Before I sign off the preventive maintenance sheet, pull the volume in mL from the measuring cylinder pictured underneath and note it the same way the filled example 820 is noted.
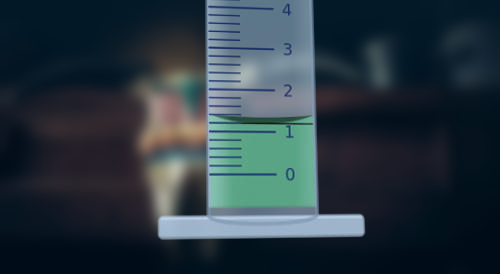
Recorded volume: 1.2
